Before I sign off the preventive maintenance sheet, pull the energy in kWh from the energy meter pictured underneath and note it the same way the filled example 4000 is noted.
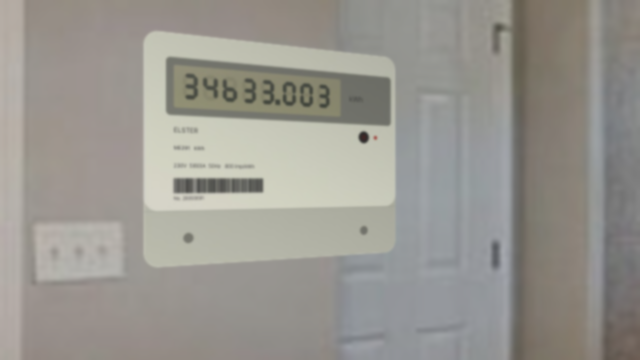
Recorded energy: 34633.003
